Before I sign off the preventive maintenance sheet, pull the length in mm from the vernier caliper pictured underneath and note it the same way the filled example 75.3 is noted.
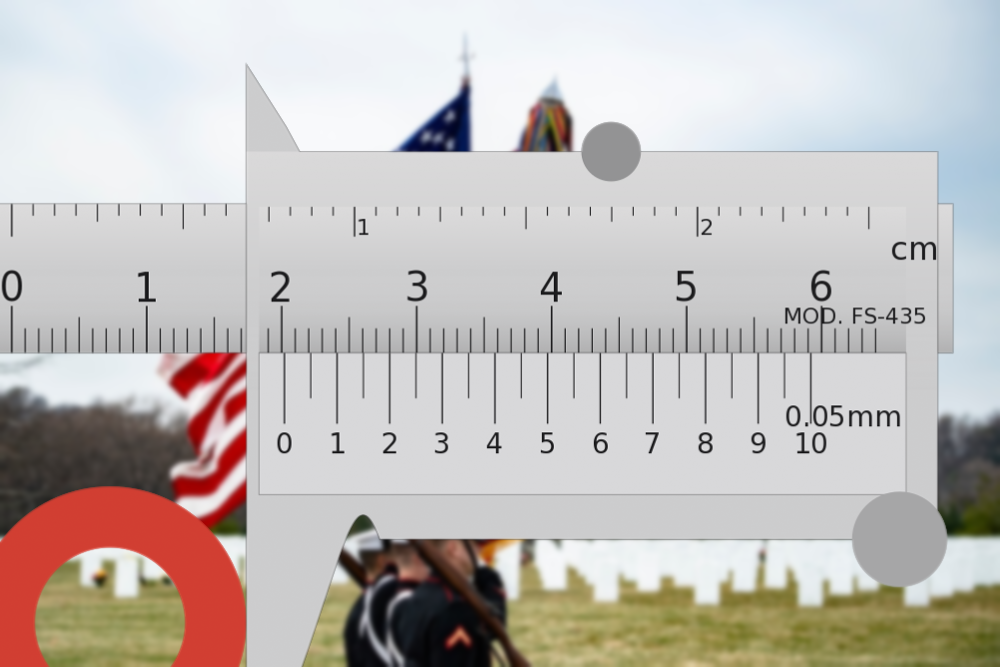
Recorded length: 20.2
